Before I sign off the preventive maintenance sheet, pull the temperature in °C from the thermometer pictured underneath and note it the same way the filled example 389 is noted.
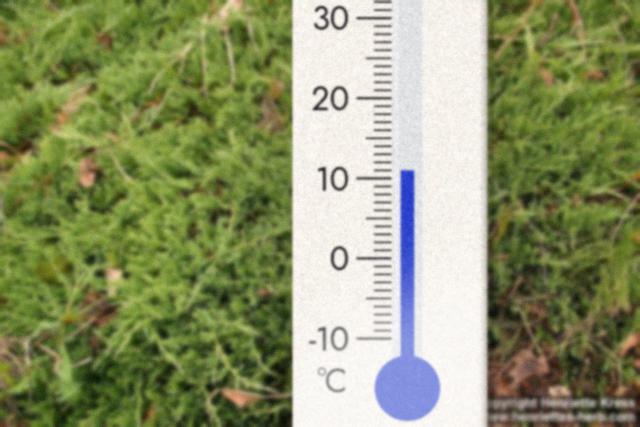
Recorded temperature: 11
